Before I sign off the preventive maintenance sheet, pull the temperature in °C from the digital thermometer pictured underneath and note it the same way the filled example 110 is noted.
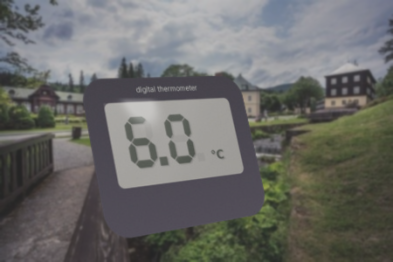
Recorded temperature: 6.0
